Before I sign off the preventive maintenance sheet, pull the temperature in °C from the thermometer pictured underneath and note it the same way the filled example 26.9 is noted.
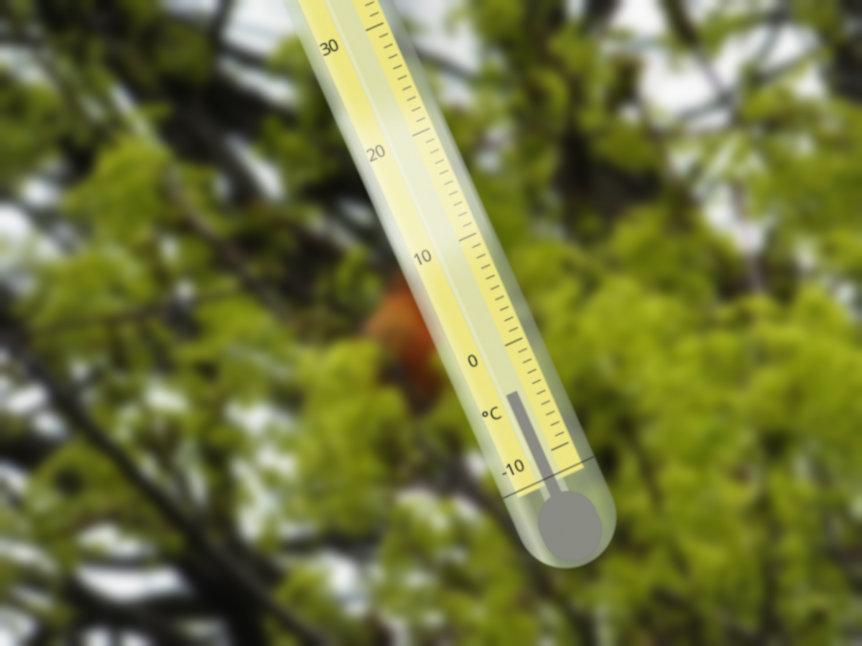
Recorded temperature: -4
